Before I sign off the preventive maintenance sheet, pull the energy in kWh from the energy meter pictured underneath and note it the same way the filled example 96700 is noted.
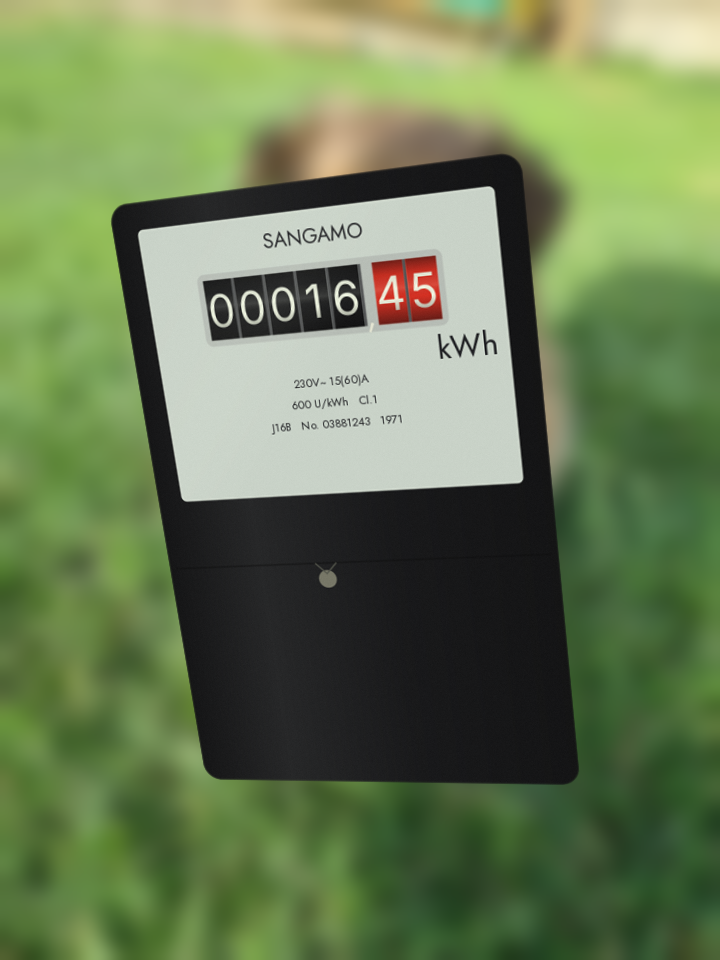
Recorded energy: 16.45
